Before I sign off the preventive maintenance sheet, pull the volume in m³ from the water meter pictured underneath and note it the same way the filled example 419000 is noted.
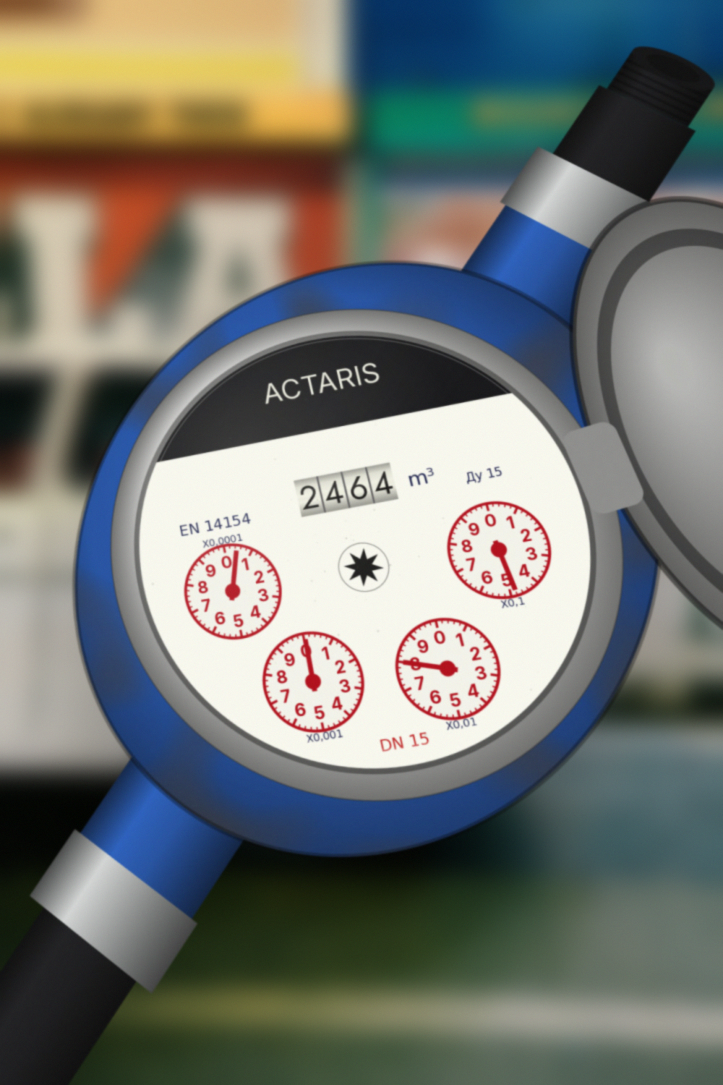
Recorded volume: 2464.4800
